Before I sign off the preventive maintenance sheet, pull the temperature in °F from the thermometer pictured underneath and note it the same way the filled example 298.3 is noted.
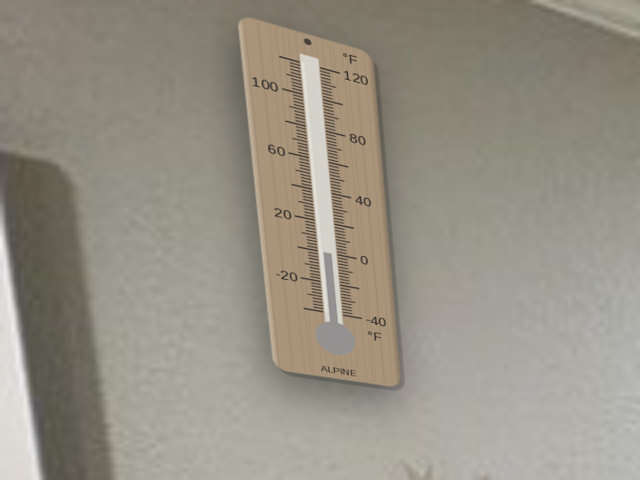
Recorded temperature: 0
